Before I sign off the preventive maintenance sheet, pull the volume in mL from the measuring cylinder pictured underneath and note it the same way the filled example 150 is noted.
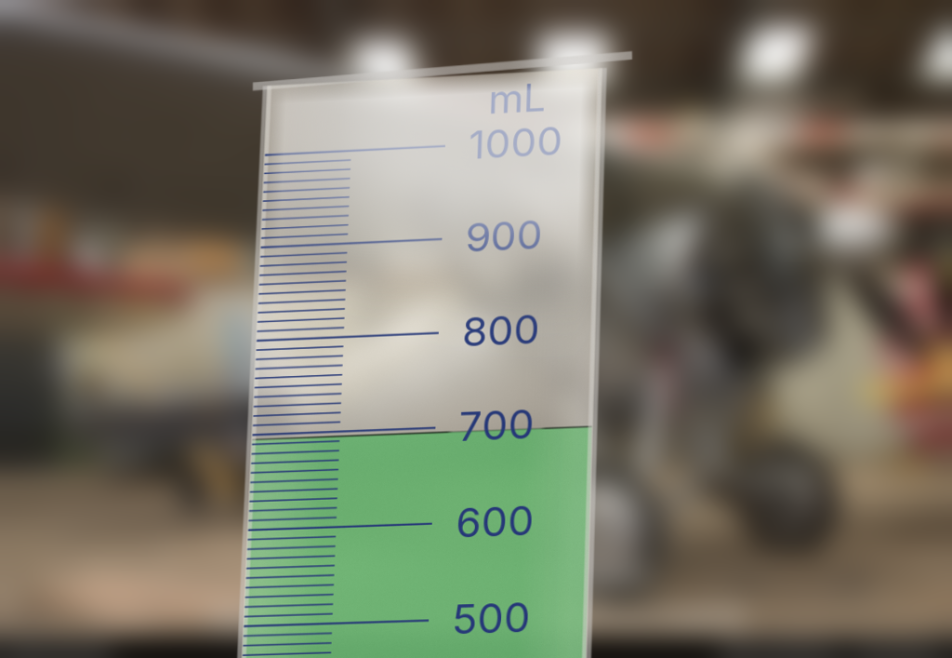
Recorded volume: 695
